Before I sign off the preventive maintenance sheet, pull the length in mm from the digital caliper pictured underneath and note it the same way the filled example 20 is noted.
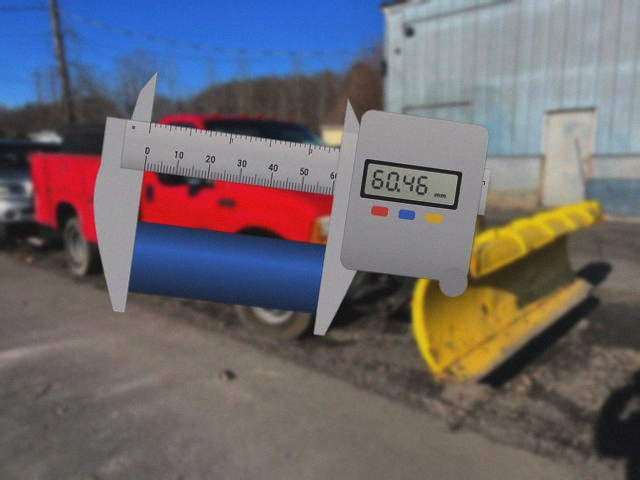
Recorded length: 60.46
